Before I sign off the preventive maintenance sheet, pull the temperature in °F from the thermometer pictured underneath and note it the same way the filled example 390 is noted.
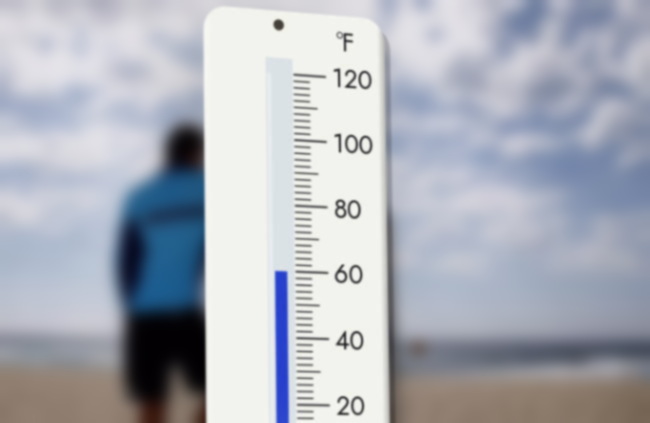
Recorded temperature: 60
